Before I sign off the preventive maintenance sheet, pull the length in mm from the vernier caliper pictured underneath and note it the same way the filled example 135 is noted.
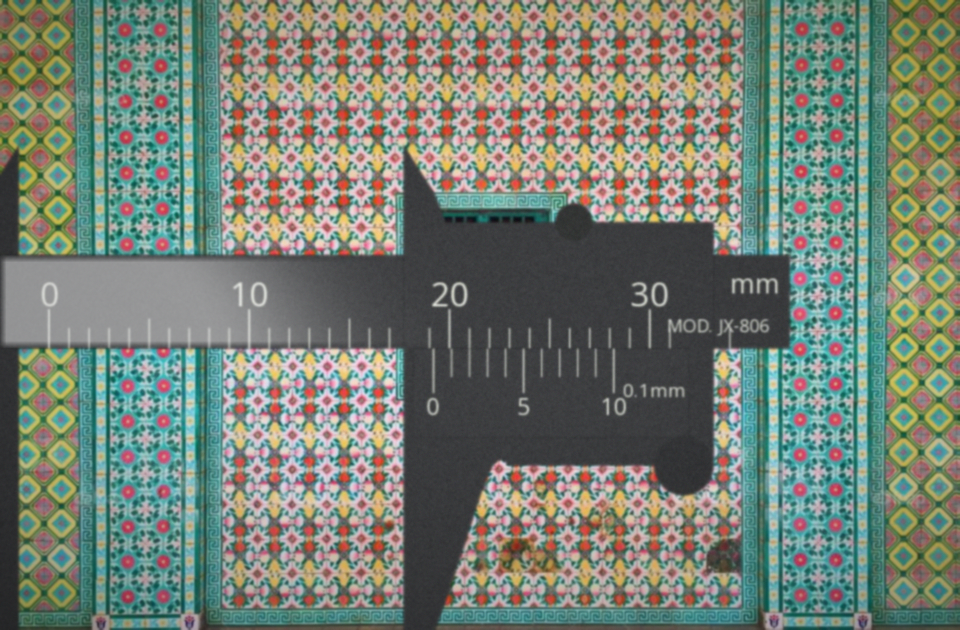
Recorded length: 19.2
